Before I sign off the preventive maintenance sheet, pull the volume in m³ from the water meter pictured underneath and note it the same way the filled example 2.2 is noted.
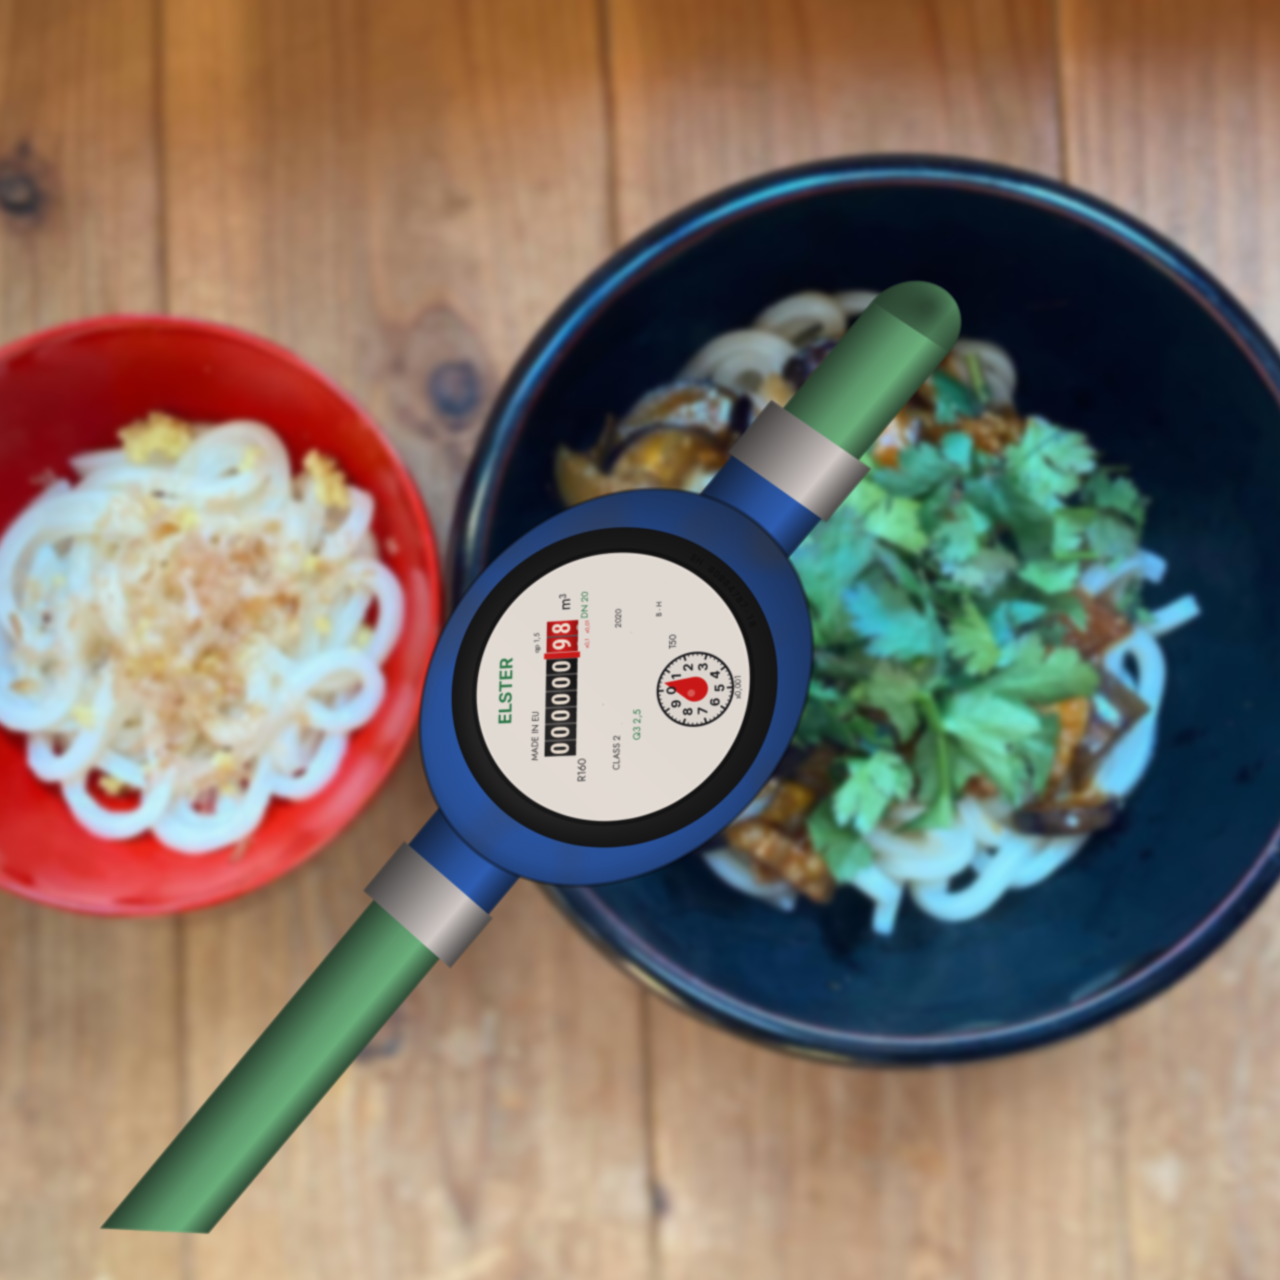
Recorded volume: 0.980
